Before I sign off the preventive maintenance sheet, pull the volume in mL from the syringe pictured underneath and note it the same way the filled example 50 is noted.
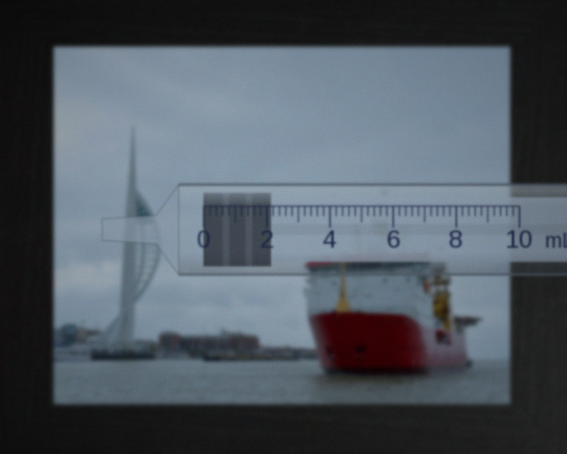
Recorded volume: 0
